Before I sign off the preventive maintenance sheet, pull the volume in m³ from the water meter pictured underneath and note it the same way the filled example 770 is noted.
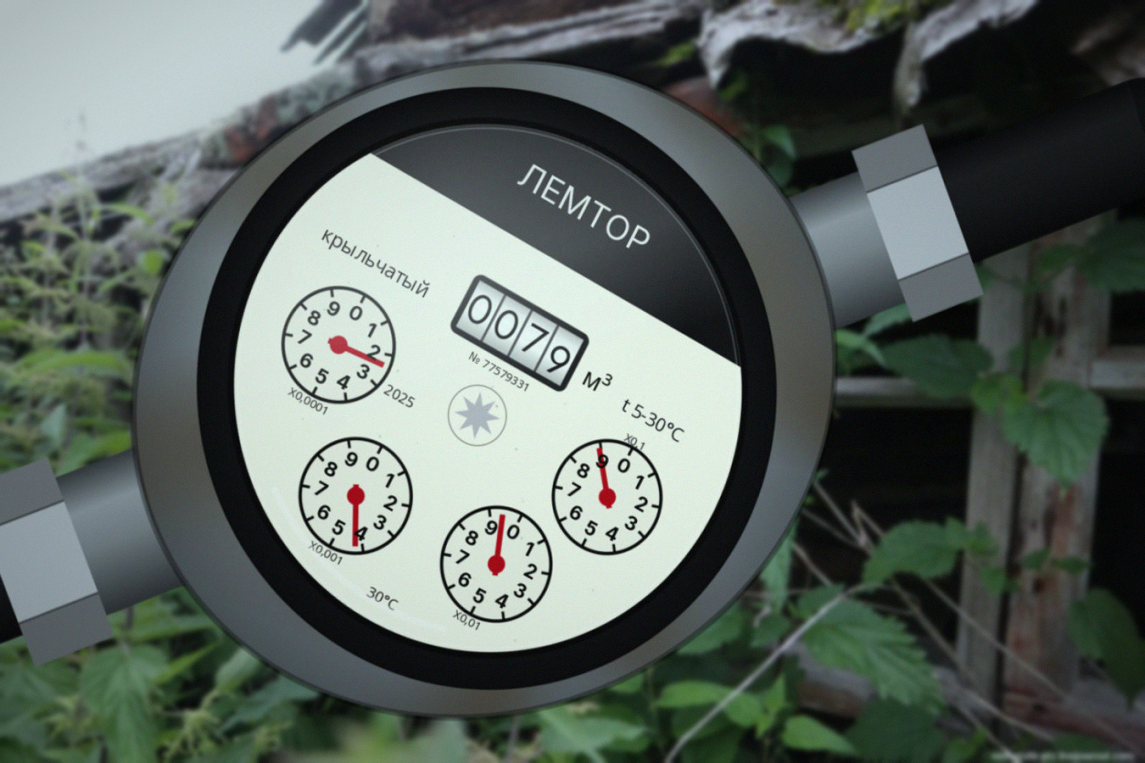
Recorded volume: 78.8942
